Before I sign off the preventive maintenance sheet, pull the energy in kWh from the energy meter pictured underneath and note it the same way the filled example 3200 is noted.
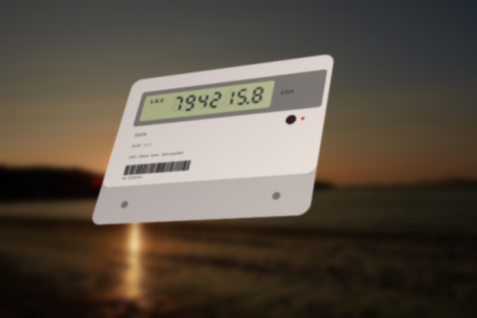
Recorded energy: 794215.8
